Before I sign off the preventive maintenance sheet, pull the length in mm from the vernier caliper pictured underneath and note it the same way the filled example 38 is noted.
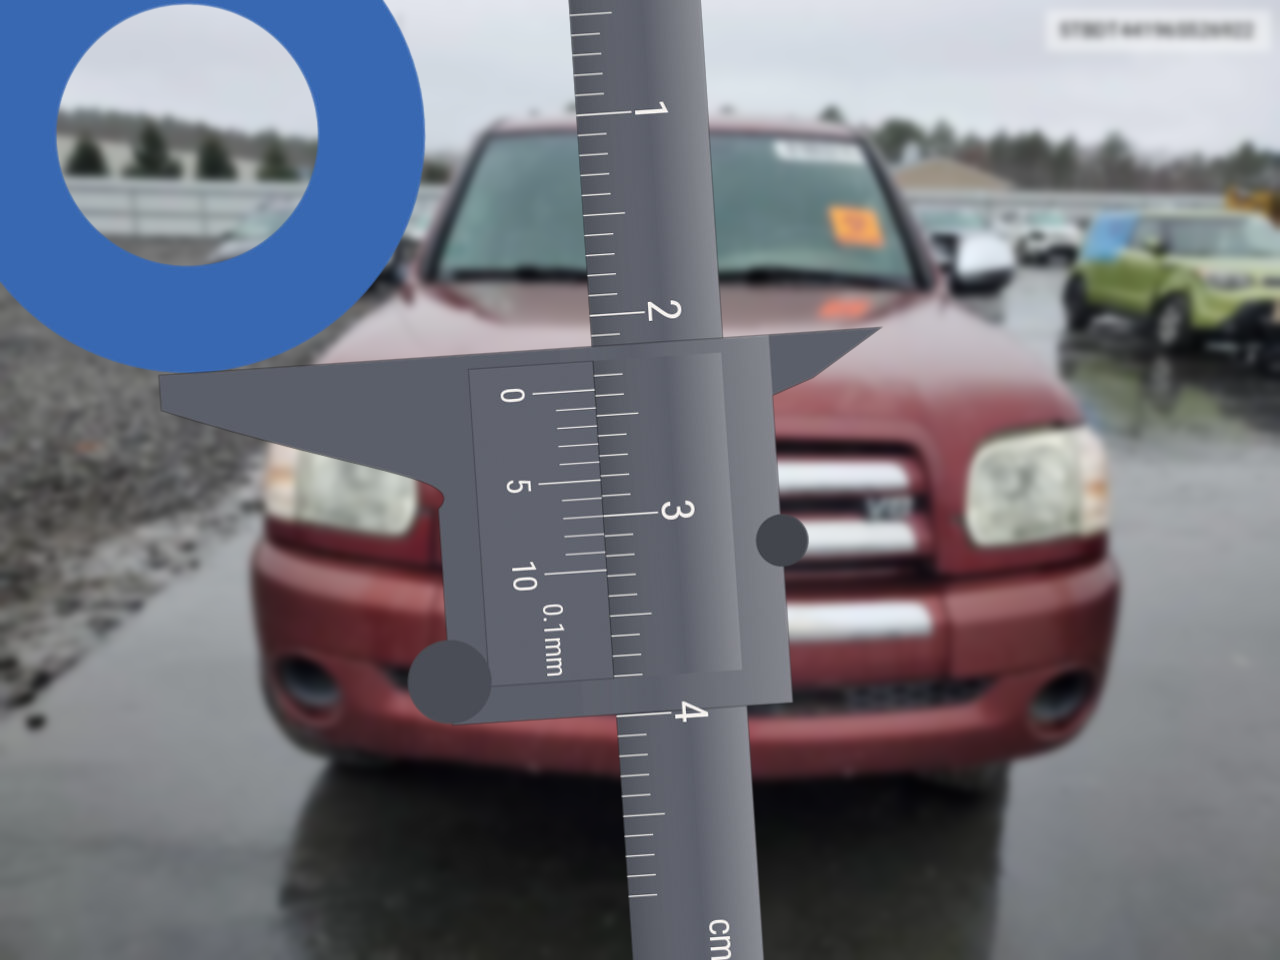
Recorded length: 23.7
